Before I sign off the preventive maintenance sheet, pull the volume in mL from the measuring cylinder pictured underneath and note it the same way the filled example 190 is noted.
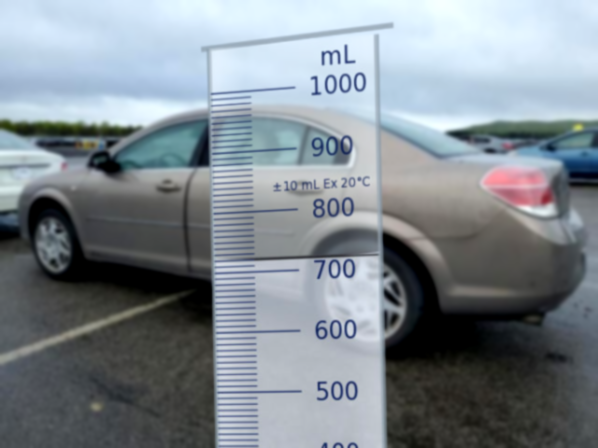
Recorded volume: 720
